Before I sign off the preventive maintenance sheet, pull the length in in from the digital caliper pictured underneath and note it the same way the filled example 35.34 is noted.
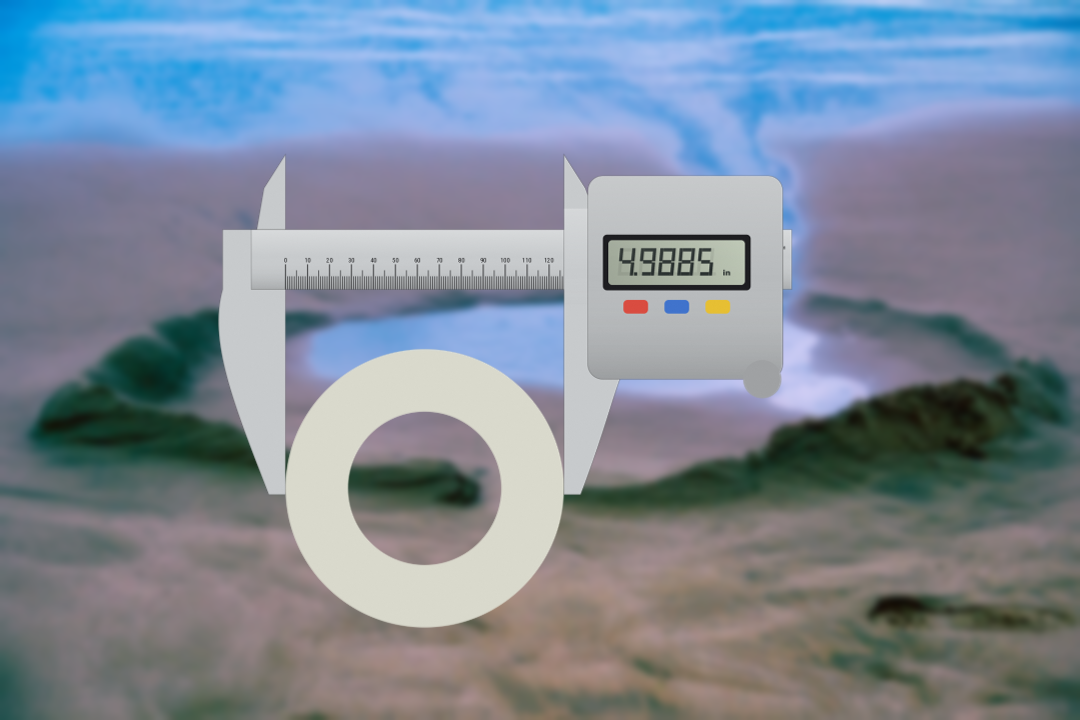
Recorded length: 4.9885
